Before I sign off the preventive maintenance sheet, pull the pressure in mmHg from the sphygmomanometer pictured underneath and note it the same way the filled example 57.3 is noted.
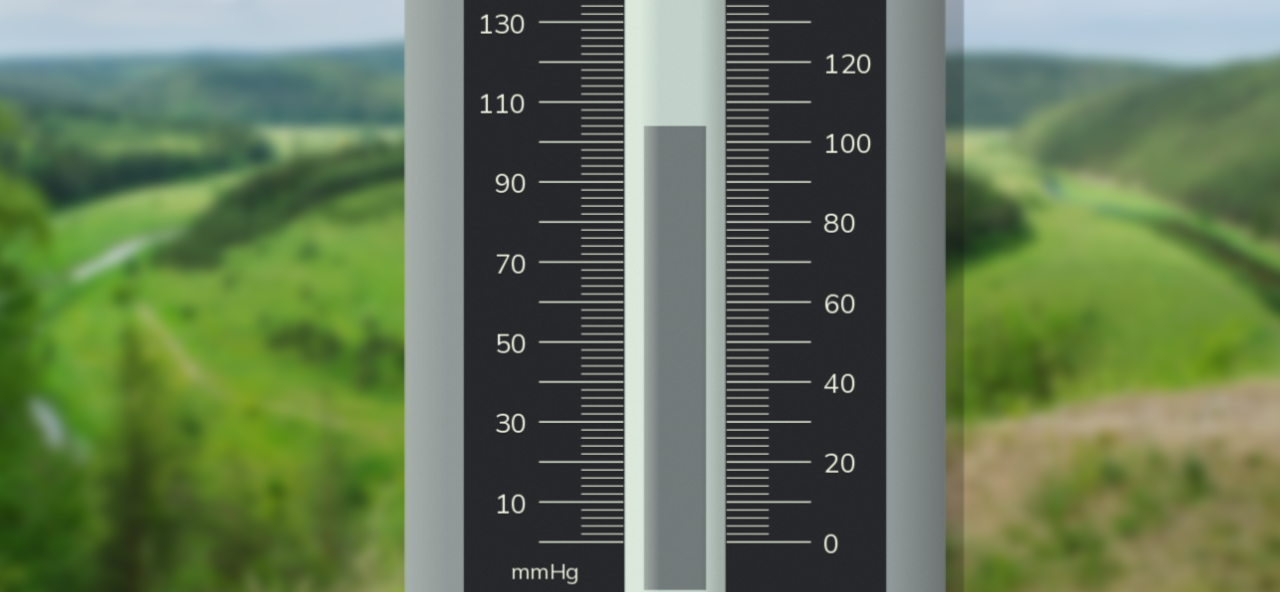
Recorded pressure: 104
